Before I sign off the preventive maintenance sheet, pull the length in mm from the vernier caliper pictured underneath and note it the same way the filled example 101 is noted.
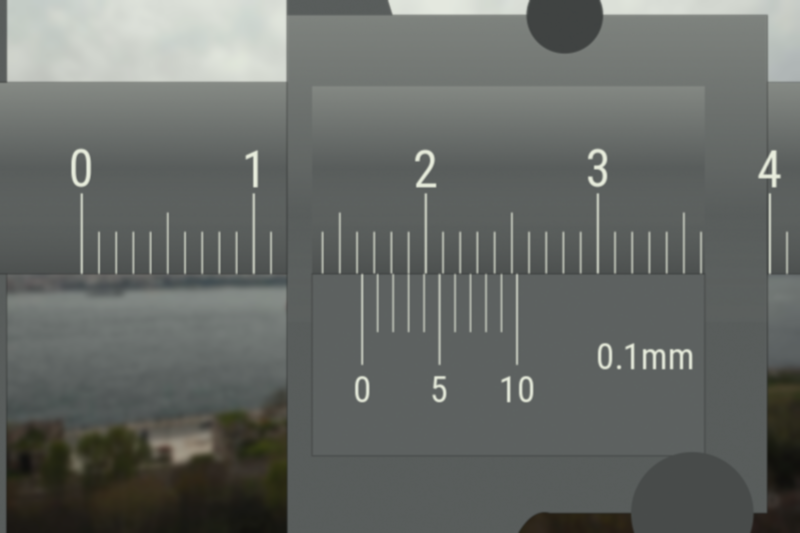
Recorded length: 16.3
